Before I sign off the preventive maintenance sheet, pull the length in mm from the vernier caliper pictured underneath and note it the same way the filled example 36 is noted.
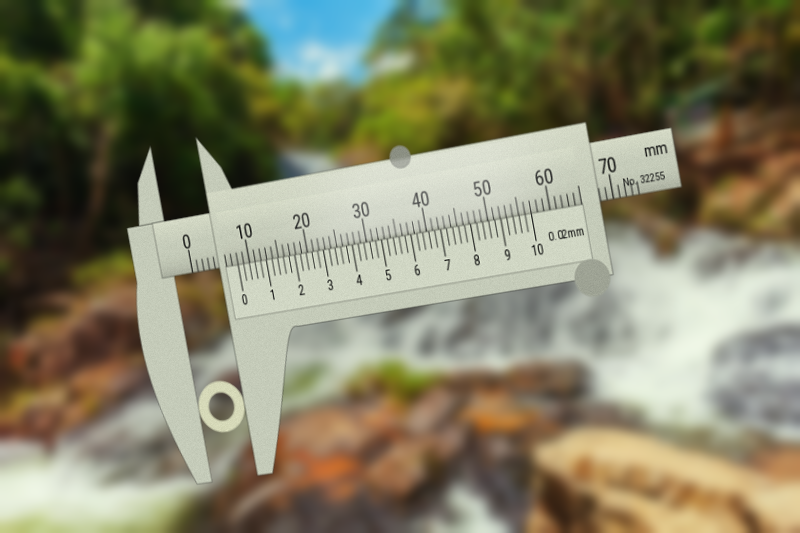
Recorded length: 8.0
